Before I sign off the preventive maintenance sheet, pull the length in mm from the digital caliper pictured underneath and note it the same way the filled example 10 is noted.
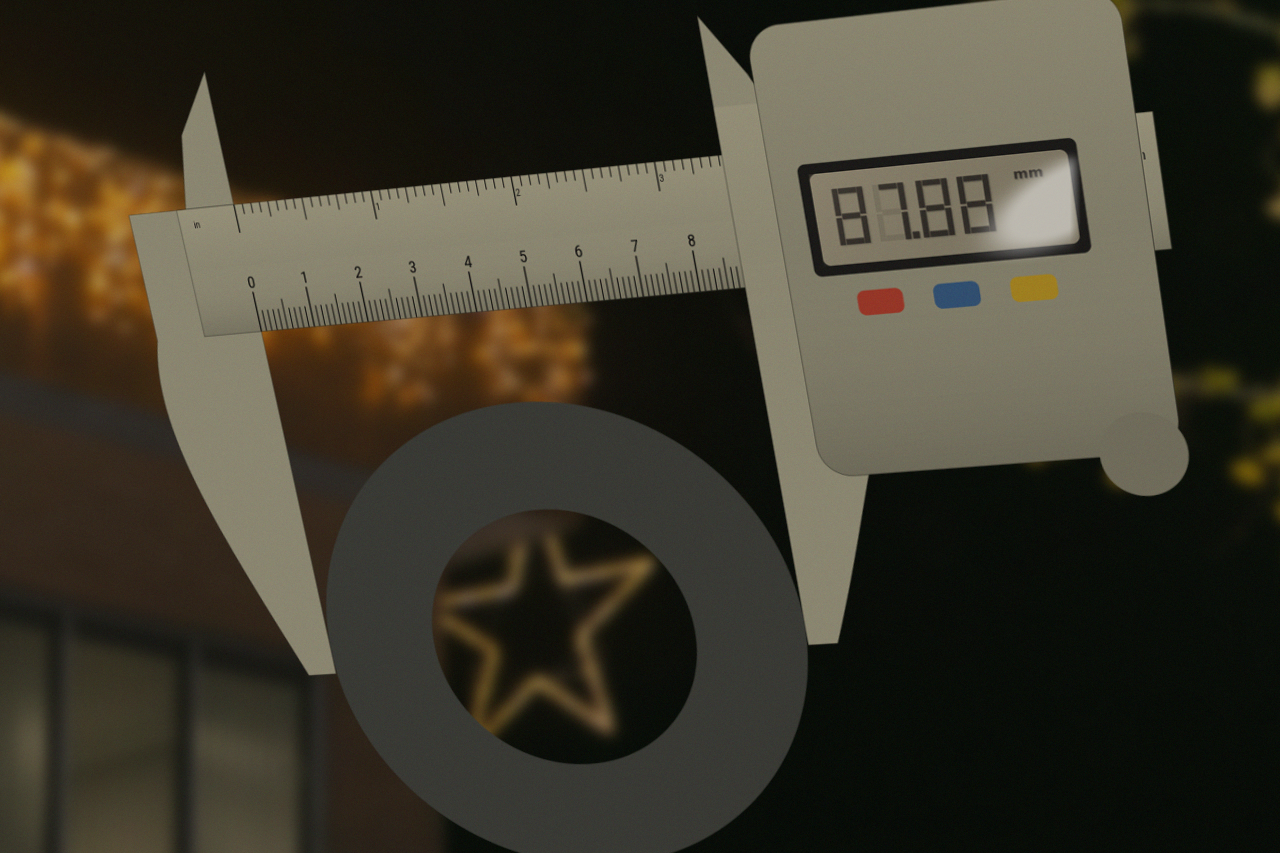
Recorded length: 87.88
